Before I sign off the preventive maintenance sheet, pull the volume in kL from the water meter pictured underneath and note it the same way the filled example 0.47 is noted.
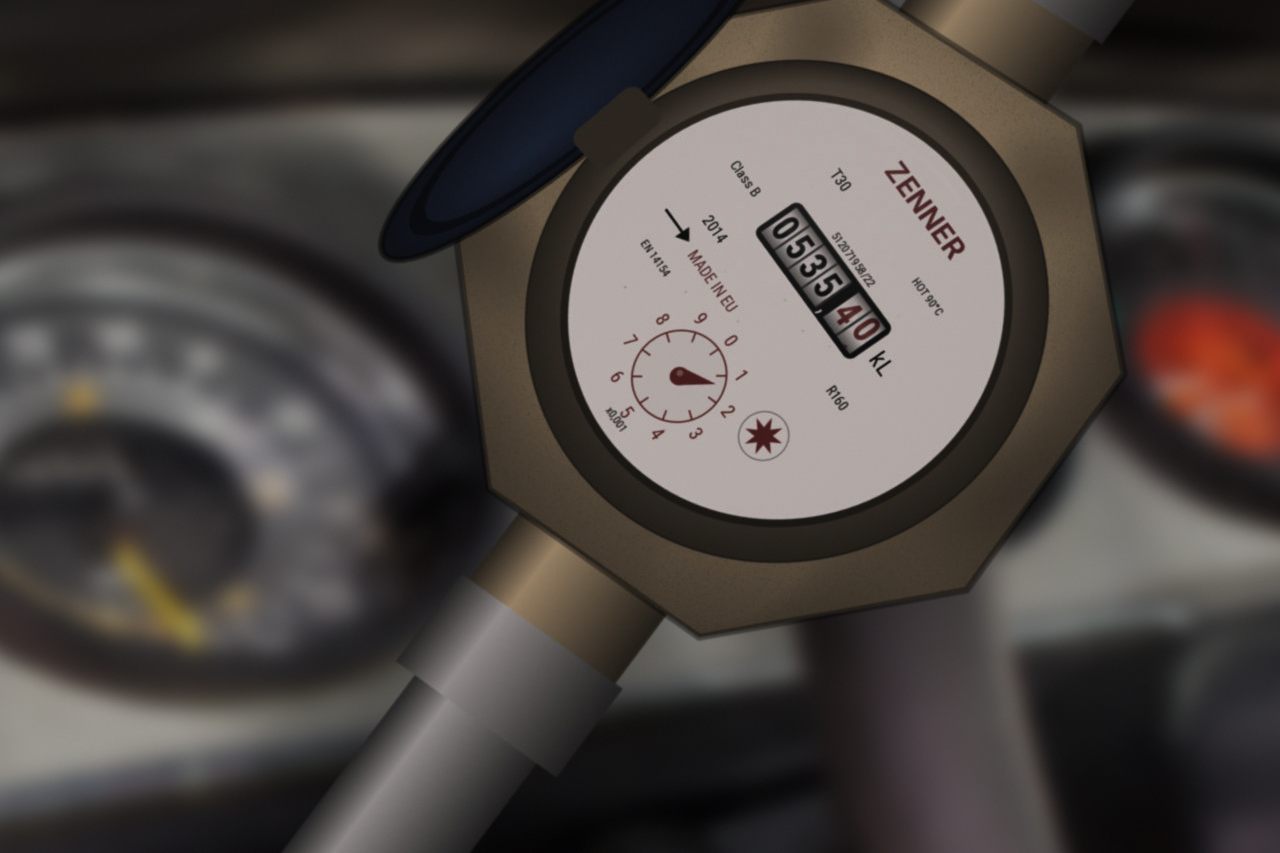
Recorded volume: 535.401
